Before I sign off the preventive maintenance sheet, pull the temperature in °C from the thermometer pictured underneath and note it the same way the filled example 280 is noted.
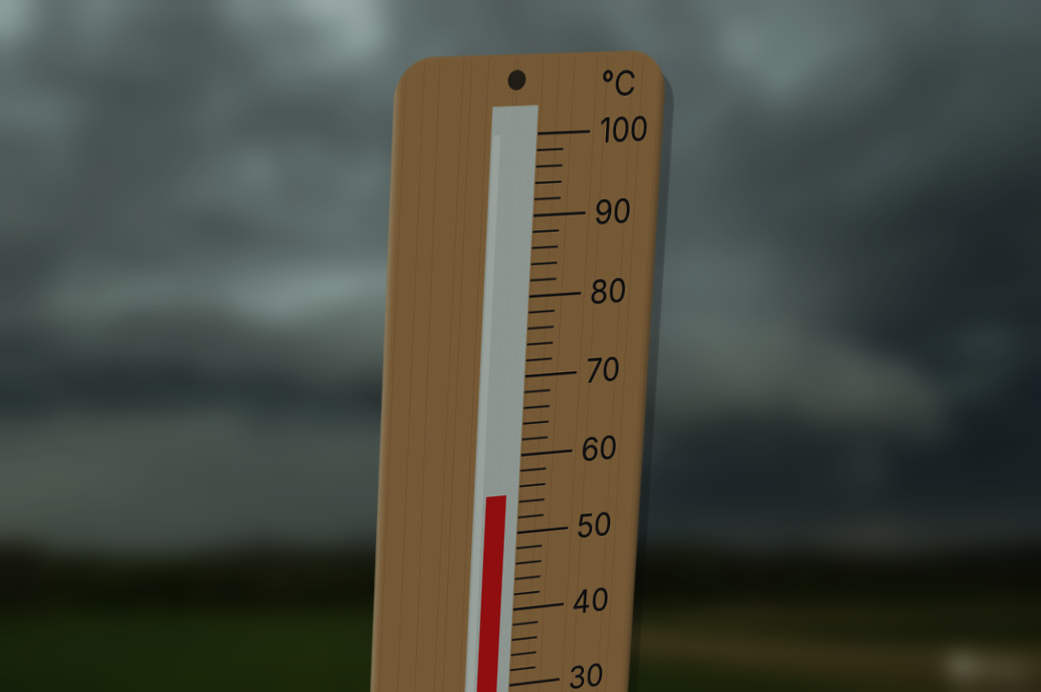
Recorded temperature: 55
